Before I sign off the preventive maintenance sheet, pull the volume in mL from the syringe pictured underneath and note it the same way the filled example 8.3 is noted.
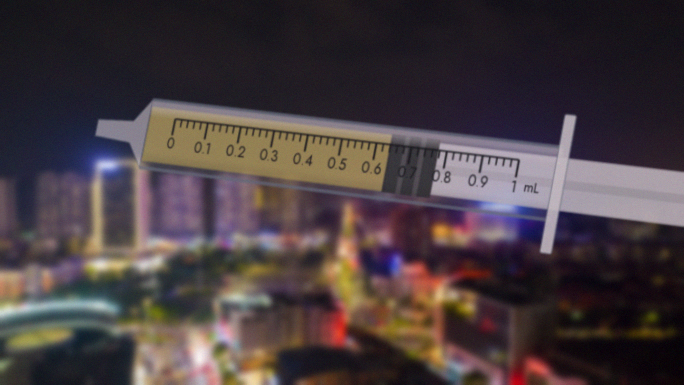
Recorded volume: 0.64
